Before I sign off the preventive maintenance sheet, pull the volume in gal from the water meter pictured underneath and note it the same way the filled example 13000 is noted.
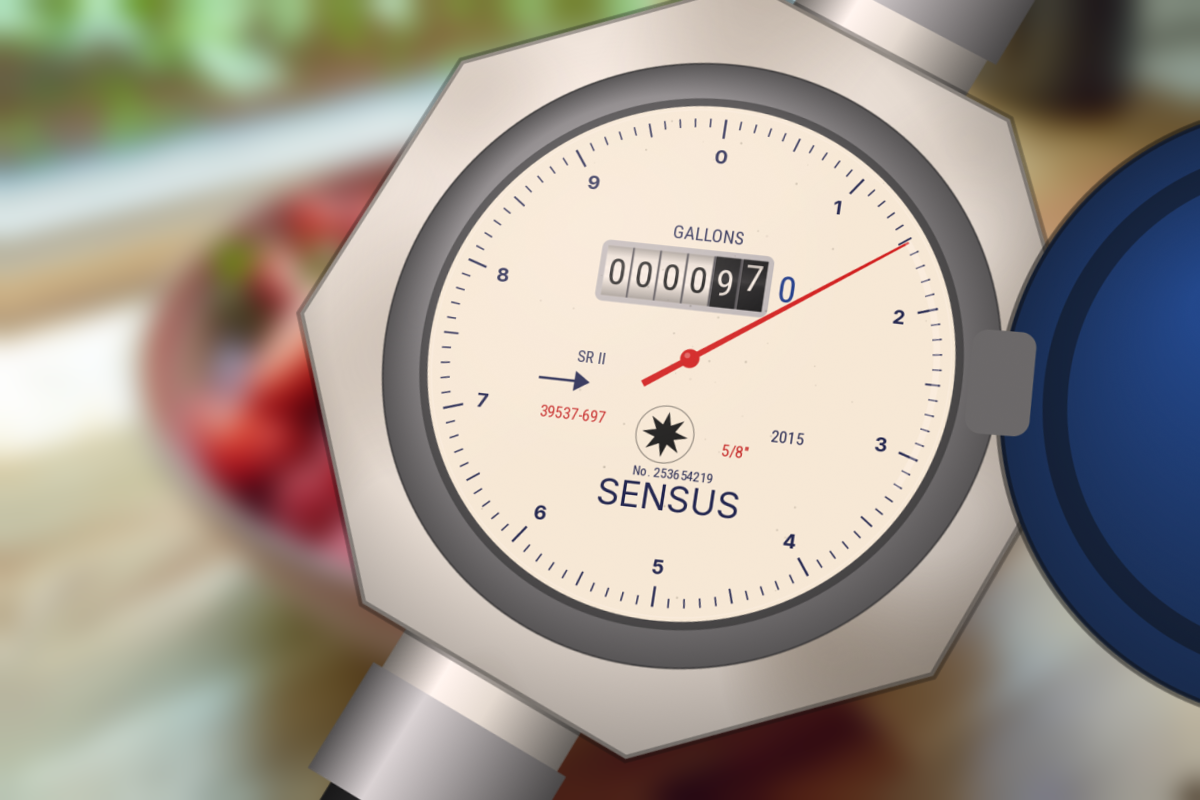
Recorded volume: 971.5
